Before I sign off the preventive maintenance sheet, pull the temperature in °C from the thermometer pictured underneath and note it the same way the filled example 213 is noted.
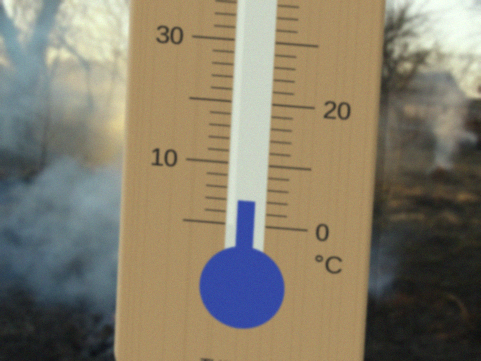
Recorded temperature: 4
